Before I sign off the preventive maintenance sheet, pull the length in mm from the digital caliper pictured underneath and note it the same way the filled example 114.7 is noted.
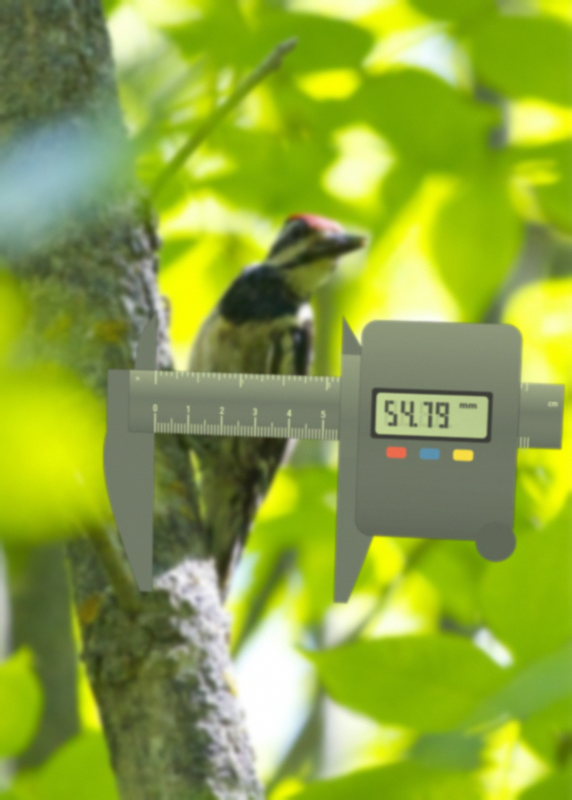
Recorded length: 54.79
